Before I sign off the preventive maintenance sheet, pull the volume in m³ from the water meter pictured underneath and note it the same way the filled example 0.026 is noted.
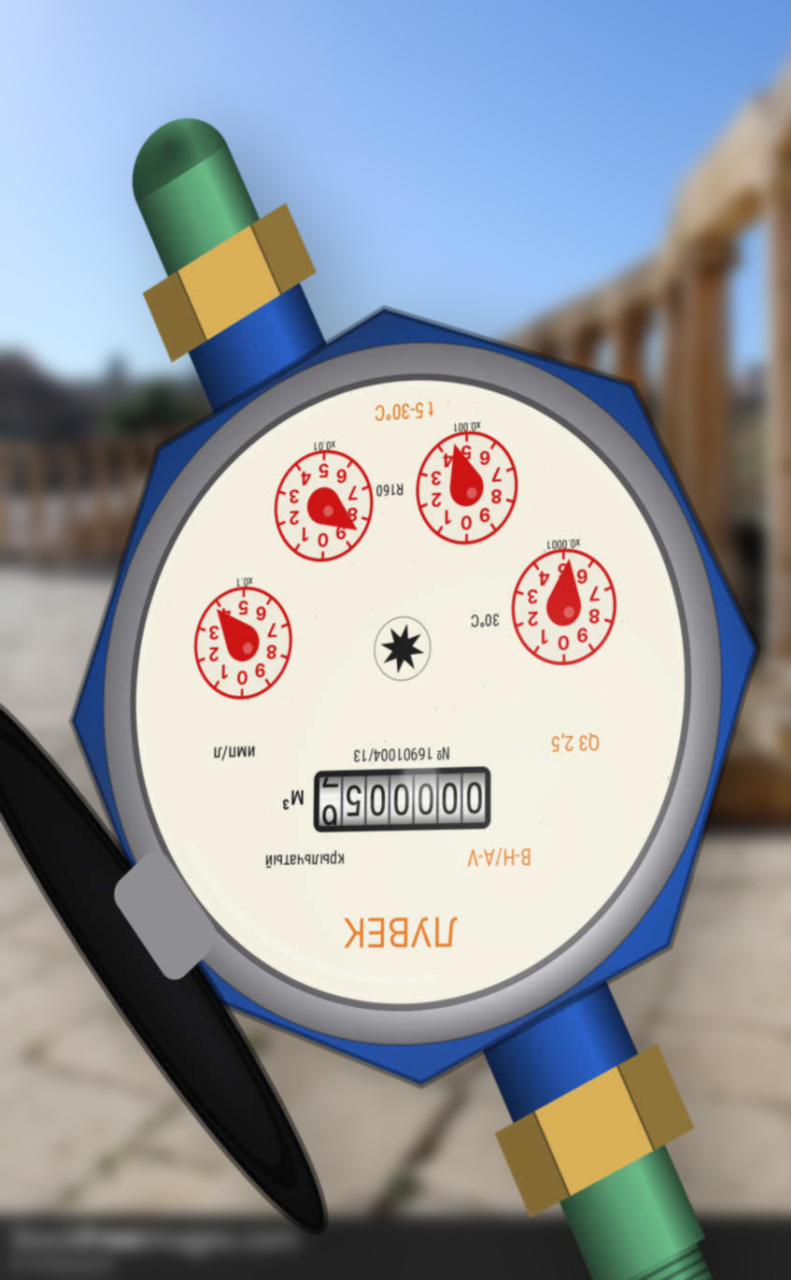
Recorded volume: 56.3845
